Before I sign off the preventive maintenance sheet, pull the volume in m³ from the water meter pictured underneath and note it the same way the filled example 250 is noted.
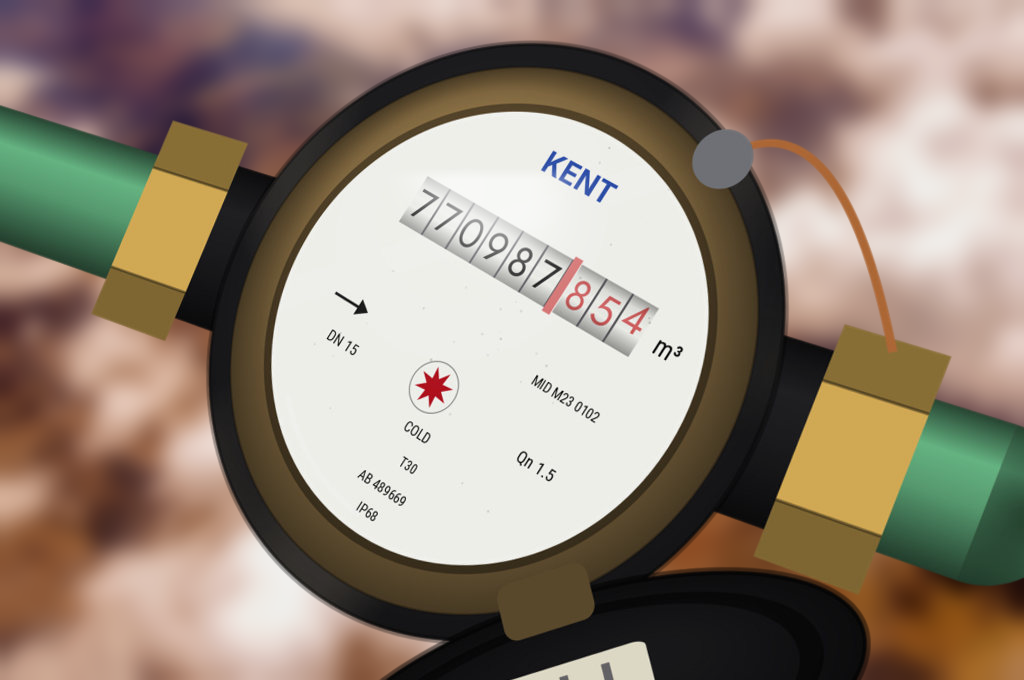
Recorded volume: 770987.854
